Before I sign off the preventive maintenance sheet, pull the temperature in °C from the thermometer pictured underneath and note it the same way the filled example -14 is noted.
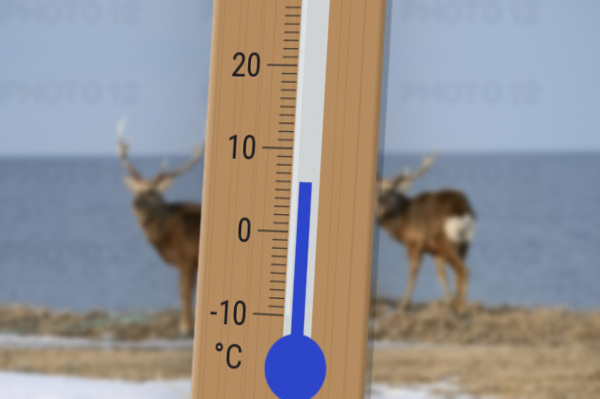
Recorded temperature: 6
